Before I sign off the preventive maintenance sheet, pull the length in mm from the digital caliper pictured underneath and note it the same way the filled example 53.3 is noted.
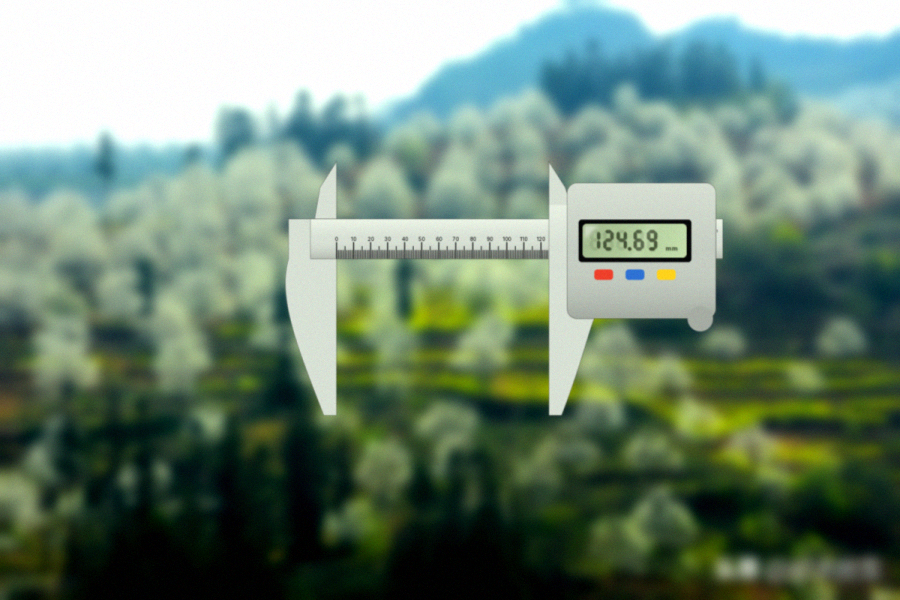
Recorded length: 124.69
